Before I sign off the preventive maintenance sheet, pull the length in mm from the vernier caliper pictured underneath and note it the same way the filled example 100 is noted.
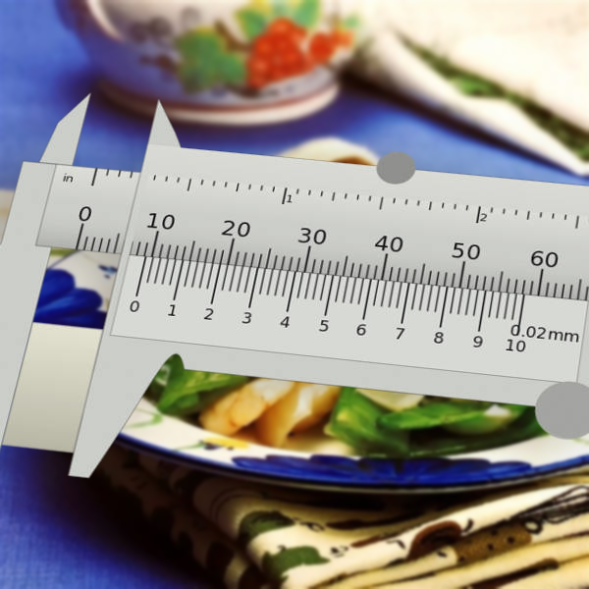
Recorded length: 9.2
